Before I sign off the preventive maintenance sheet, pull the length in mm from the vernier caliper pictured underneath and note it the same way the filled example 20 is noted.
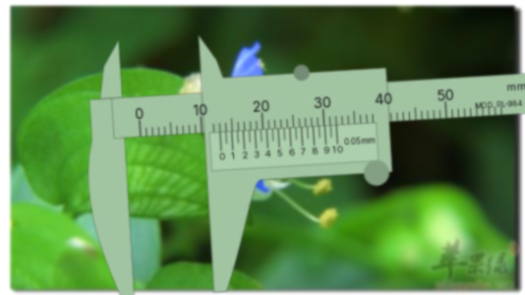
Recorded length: 13.0
